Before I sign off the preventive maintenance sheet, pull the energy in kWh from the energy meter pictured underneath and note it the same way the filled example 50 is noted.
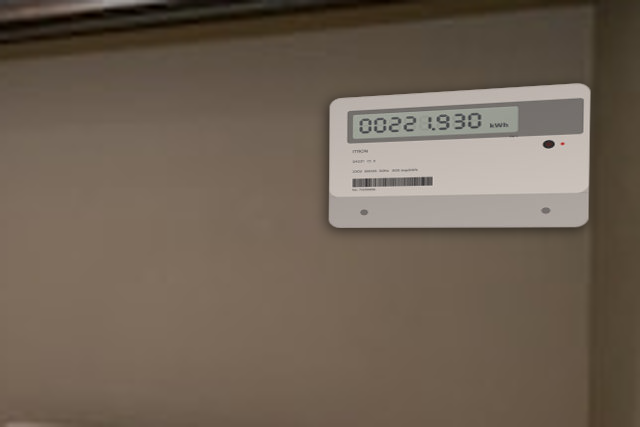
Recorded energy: 221.930
